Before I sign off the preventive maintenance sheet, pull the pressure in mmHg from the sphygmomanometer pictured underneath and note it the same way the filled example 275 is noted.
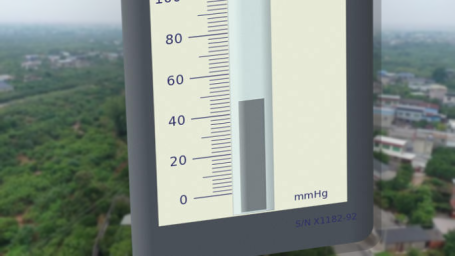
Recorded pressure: 46
